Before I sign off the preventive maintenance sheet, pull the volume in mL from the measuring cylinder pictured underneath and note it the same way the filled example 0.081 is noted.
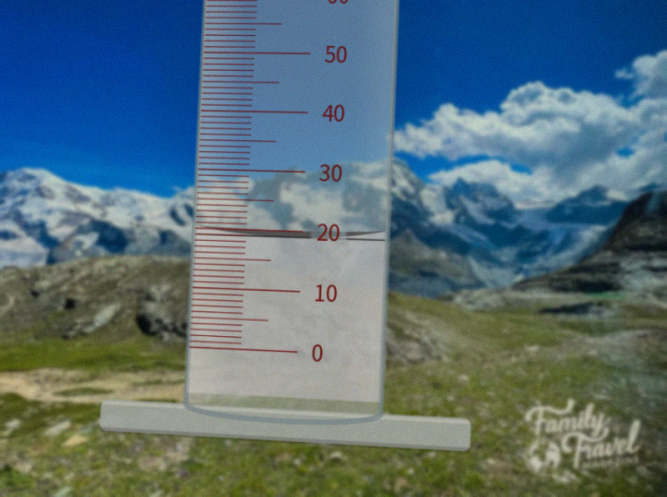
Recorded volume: 19
